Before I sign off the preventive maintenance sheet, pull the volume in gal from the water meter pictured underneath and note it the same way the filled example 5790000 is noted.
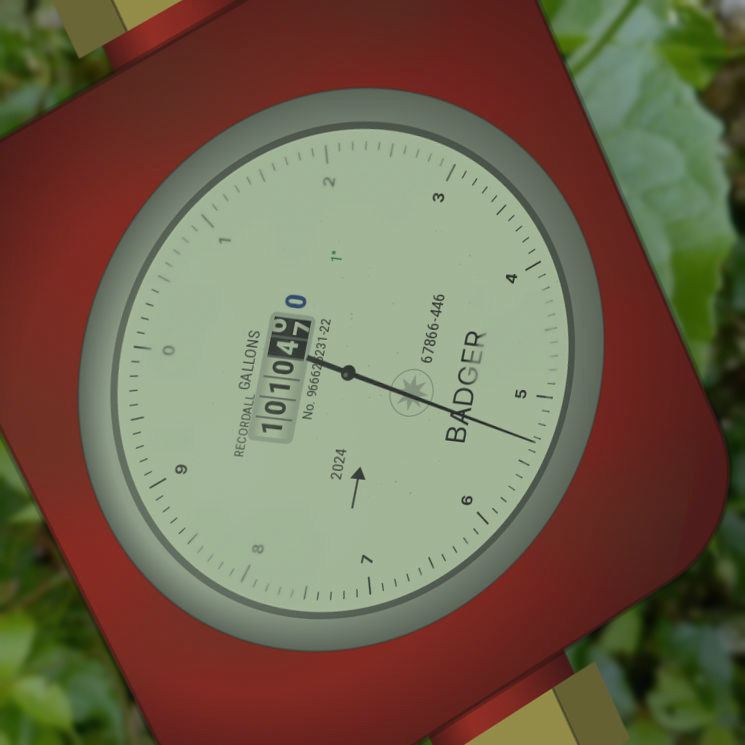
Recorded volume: 1010465.3
